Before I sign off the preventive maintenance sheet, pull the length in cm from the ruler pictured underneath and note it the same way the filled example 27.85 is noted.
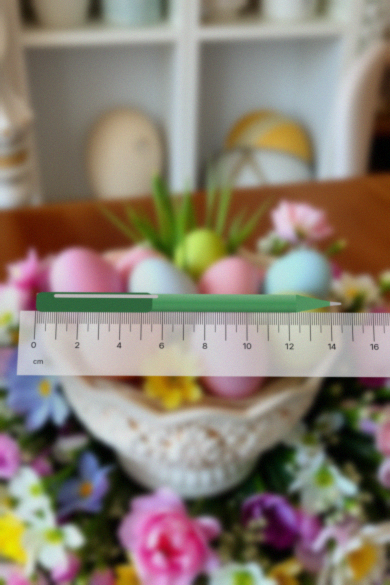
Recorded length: 14.5
